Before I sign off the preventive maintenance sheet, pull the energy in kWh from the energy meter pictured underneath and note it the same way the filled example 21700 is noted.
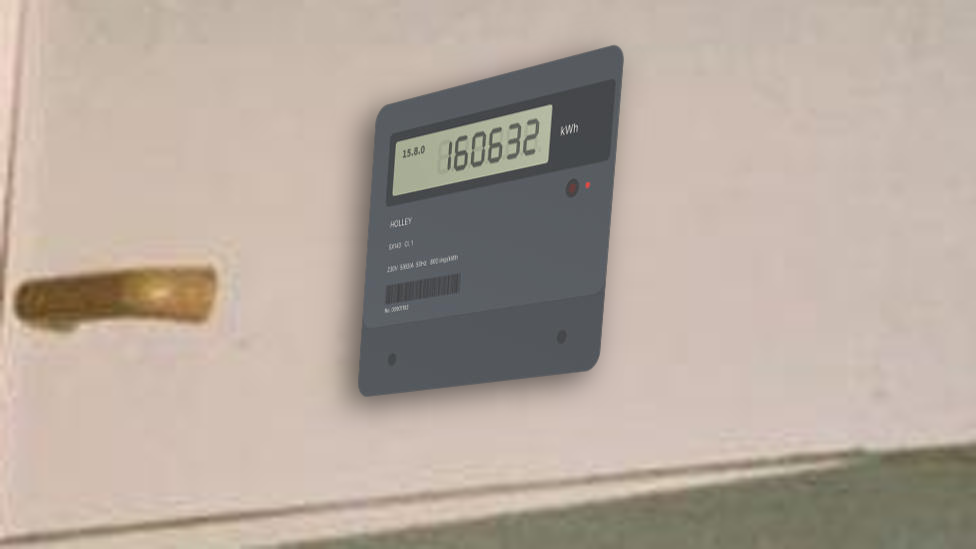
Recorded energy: 160632
